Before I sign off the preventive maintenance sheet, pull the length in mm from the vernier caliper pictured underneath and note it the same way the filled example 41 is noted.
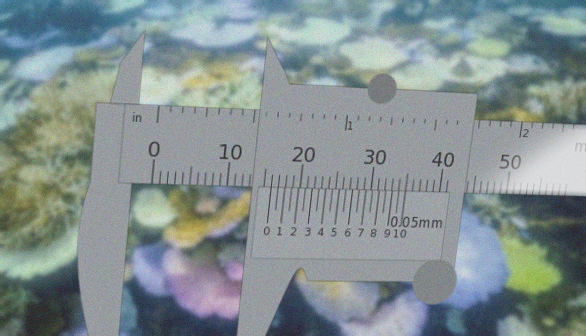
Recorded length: 16.0
